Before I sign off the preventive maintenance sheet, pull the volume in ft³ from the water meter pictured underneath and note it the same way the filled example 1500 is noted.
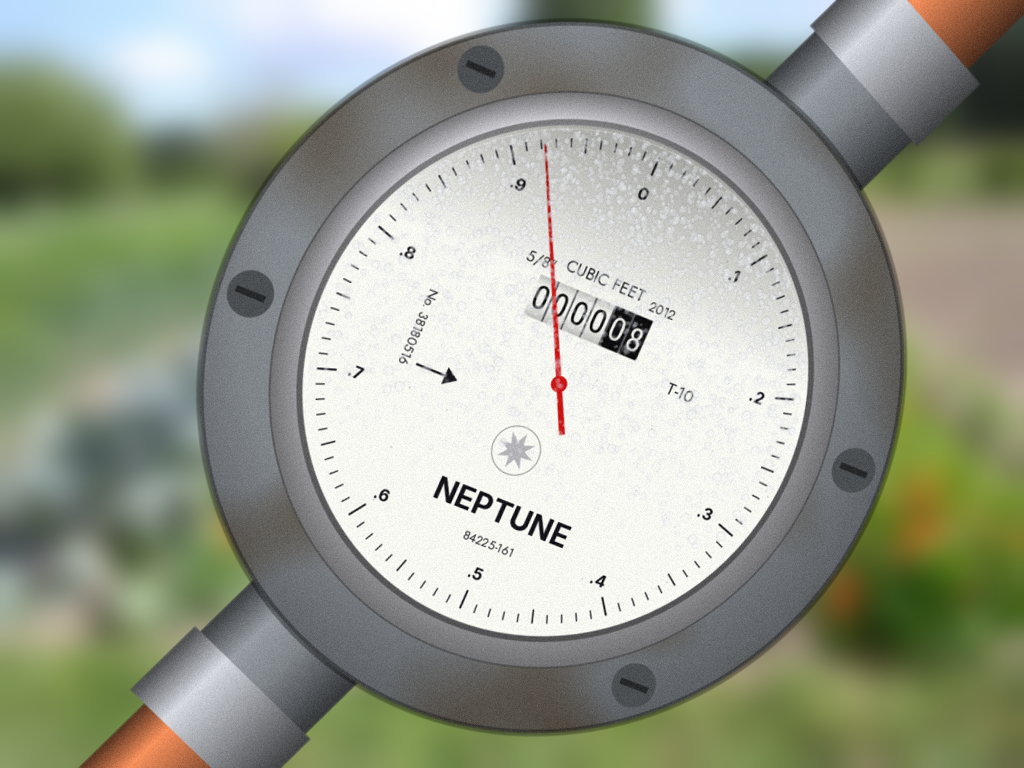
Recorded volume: 7.92
